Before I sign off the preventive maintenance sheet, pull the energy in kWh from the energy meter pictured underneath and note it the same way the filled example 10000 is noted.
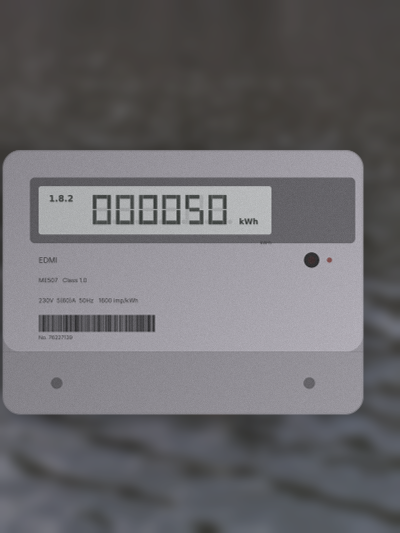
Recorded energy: 50
